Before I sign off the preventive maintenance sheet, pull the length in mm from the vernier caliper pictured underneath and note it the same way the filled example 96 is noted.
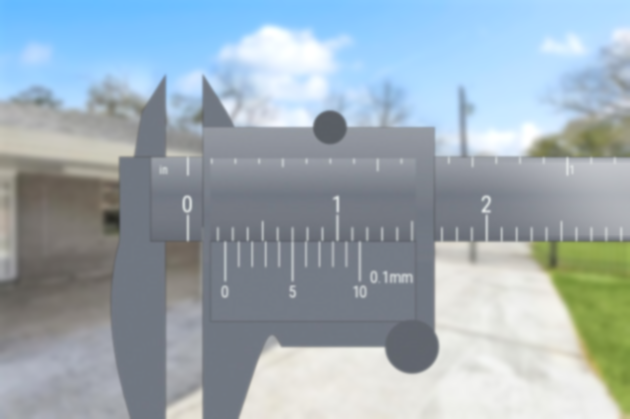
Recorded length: 2.5
